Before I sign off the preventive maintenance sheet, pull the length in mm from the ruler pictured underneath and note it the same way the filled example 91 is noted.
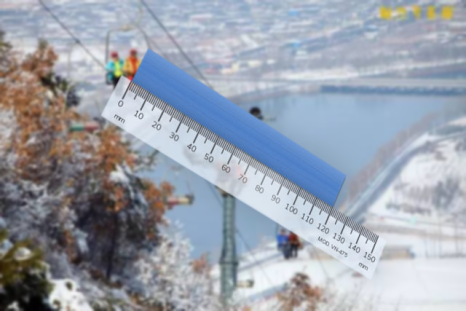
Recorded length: 120
